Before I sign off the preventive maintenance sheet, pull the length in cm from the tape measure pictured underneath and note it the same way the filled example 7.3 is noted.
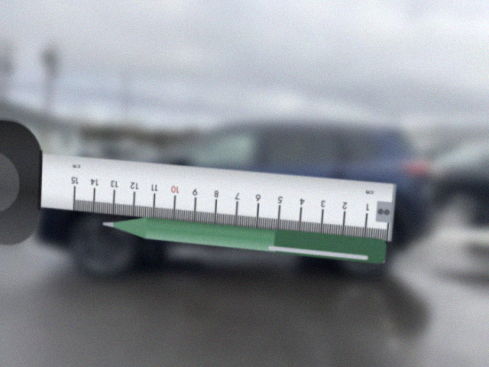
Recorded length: 13.5
